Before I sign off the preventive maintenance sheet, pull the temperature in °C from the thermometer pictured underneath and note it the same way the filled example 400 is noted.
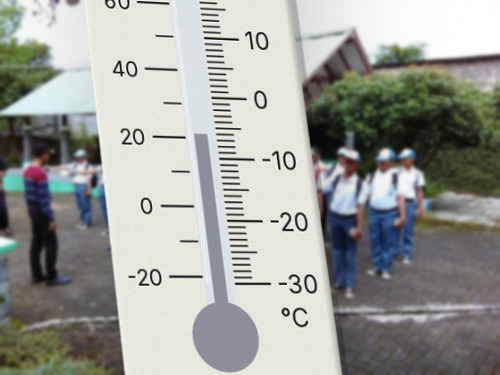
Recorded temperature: -6
